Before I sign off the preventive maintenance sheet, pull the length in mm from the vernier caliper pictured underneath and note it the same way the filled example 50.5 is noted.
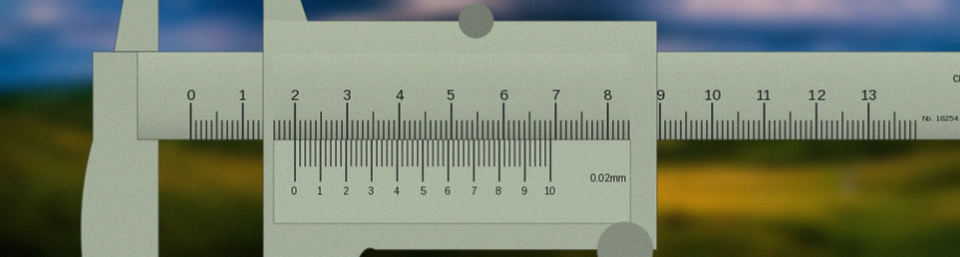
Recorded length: 20.0
